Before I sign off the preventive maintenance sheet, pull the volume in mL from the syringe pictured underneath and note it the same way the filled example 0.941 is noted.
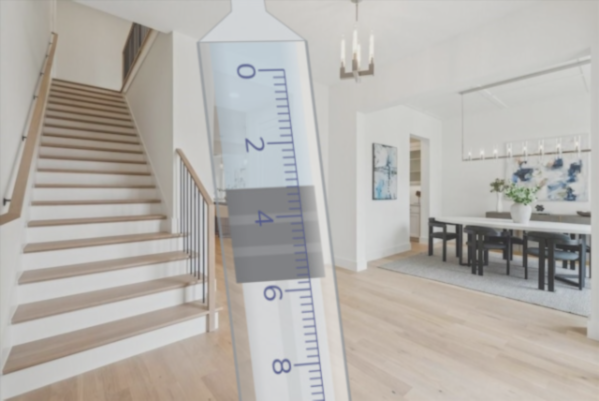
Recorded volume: 3.2
